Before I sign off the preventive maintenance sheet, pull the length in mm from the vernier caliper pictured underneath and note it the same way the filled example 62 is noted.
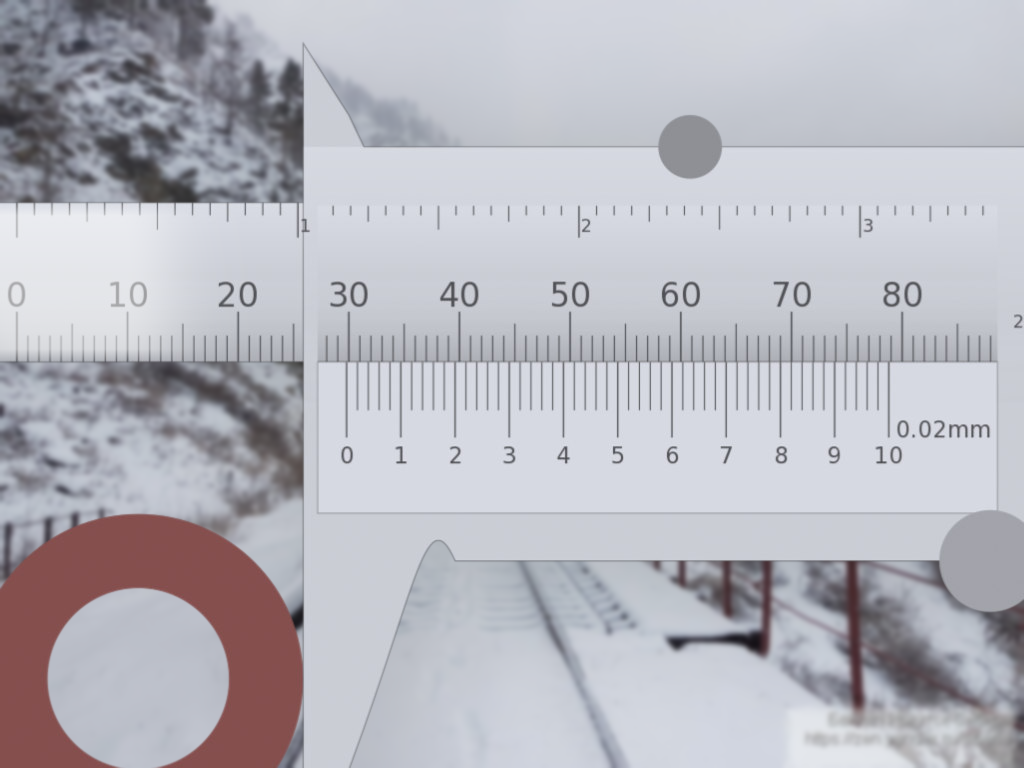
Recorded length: 29.8
